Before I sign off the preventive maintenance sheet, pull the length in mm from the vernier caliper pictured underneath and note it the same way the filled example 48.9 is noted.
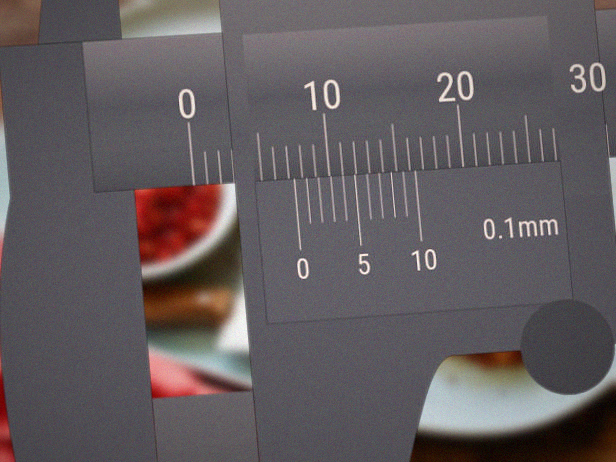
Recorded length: 7.4
